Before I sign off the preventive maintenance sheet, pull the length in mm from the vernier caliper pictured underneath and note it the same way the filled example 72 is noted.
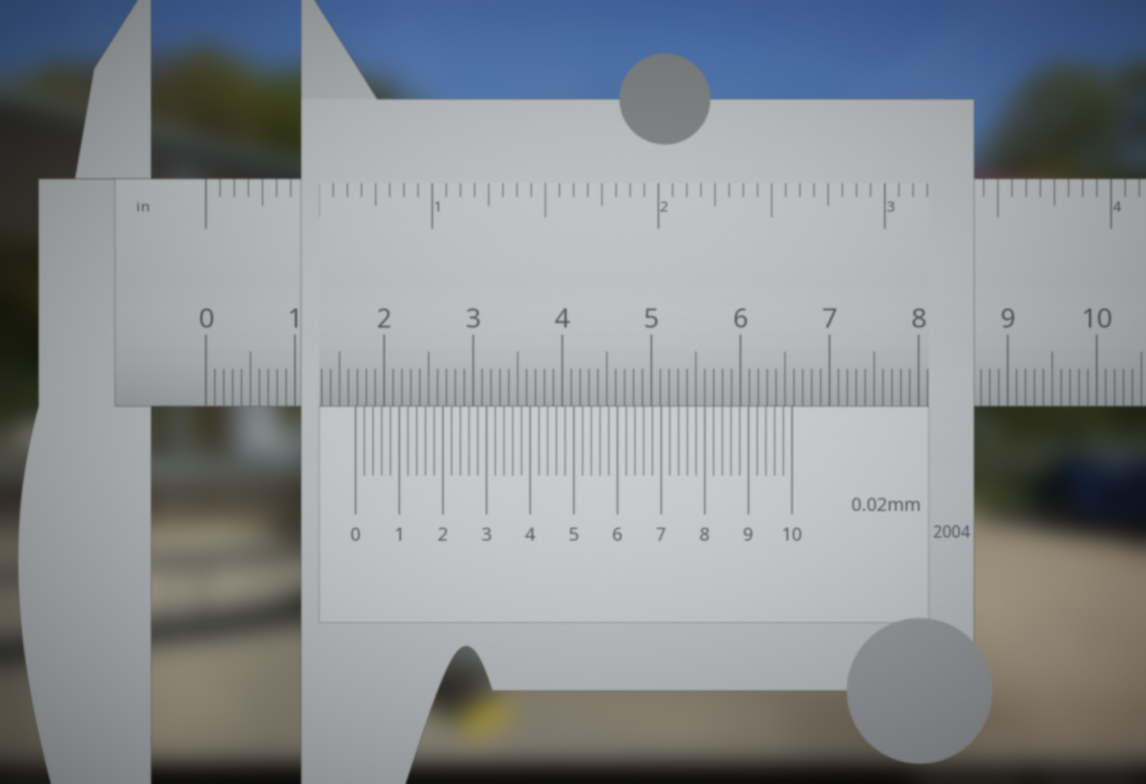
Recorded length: 16.8
